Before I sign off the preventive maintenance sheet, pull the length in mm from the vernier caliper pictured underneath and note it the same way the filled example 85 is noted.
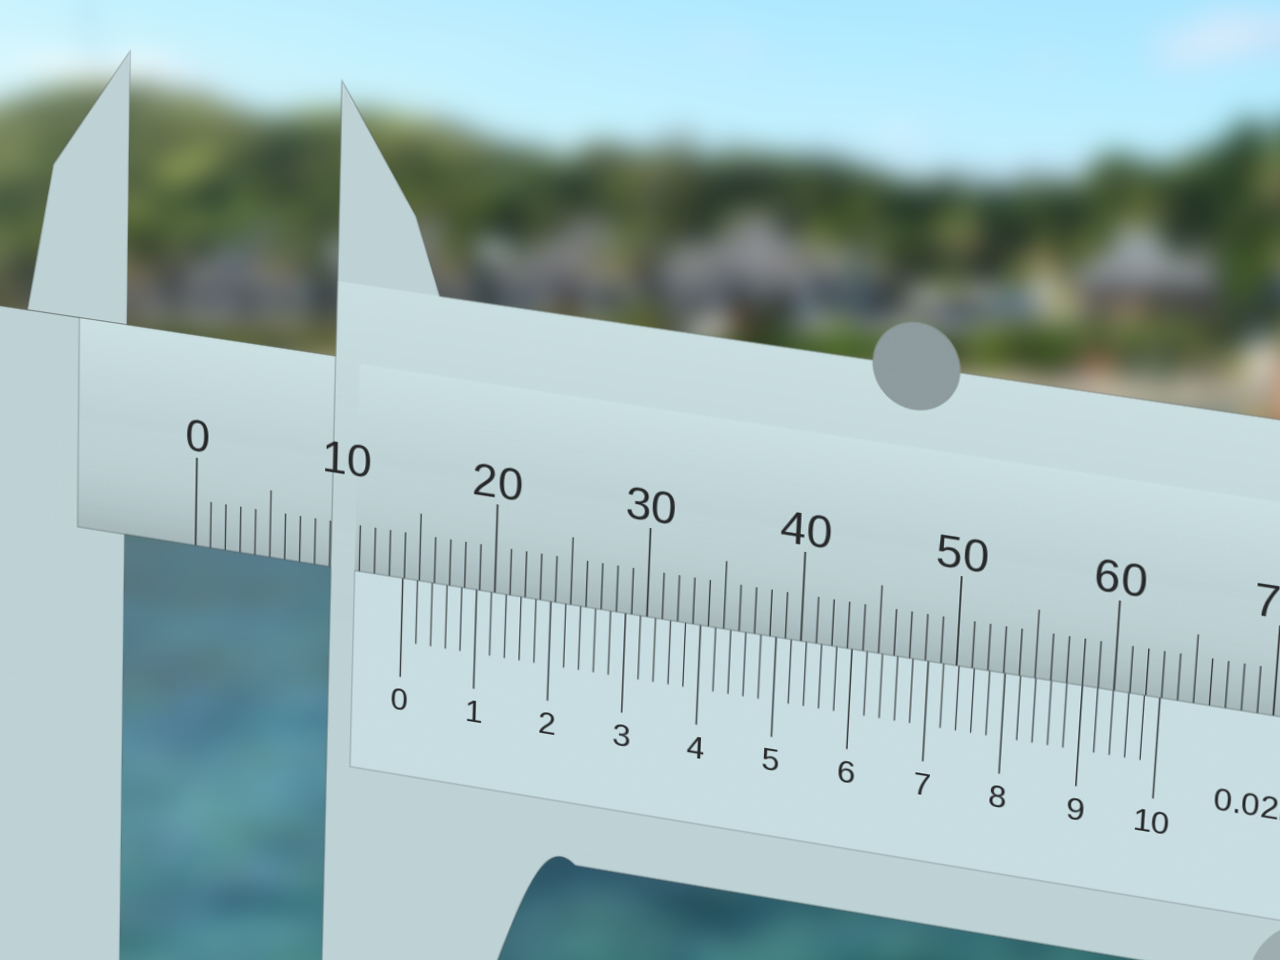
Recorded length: 13.9
